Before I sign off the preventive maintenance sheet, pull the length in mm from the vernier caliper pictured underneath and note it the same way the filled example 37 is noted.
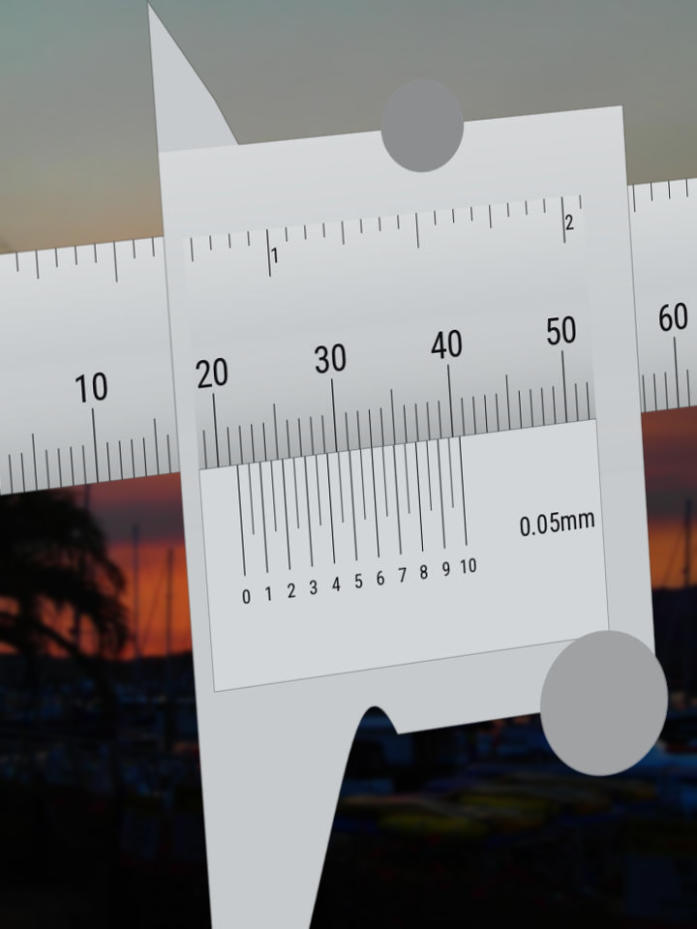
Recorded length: 21.6
